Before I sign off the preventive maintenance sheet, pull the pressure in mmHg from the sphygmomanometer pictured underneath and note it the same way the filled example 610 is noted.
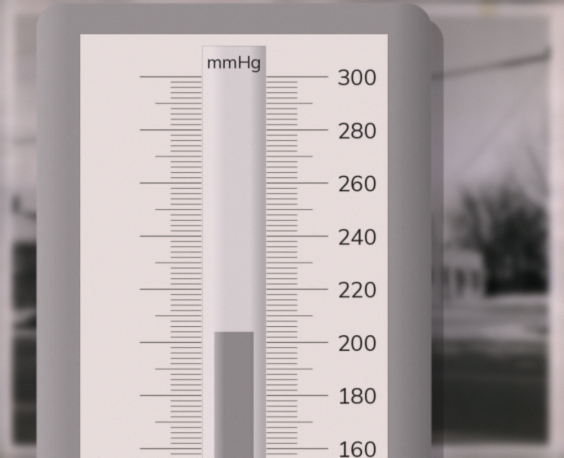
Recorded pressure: 204
